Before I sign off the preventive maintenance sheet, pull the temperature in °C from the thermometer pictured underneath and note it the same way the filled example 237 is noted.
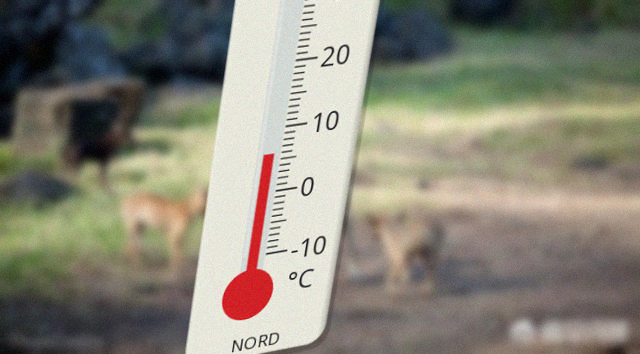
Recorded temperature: 6
